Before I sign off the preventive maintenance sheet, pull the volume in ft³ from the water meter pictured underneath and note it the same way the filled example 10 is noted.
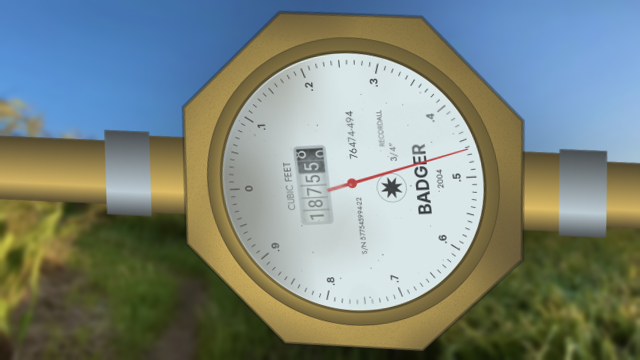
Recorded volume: 187558.46
